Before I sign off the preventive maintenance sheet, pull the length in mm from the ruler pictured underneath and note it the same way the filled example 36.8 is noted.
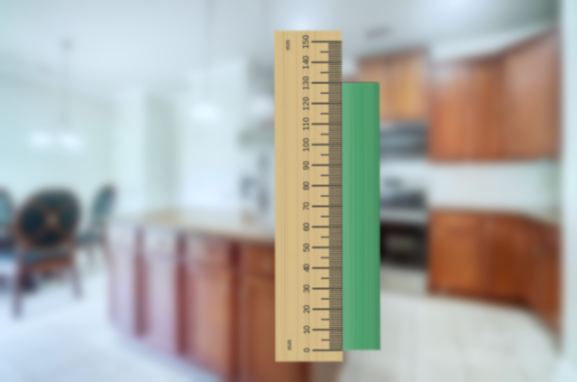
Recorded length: 130
